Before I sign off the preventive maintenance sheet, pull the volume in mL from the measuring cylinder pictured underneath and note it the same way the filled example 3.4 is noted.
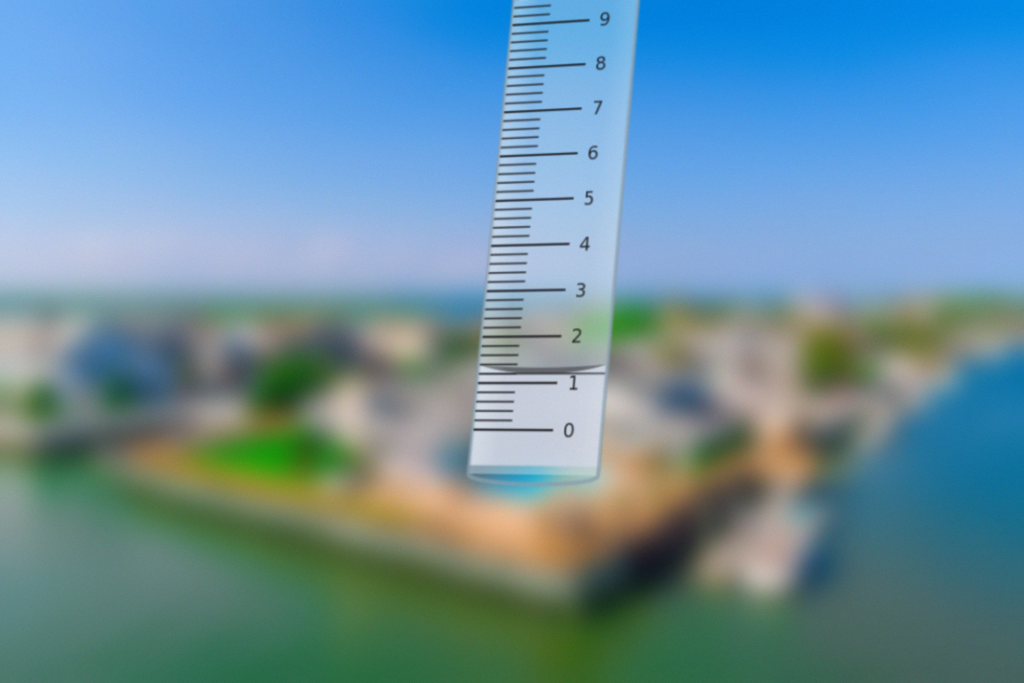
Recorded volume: 1.2
